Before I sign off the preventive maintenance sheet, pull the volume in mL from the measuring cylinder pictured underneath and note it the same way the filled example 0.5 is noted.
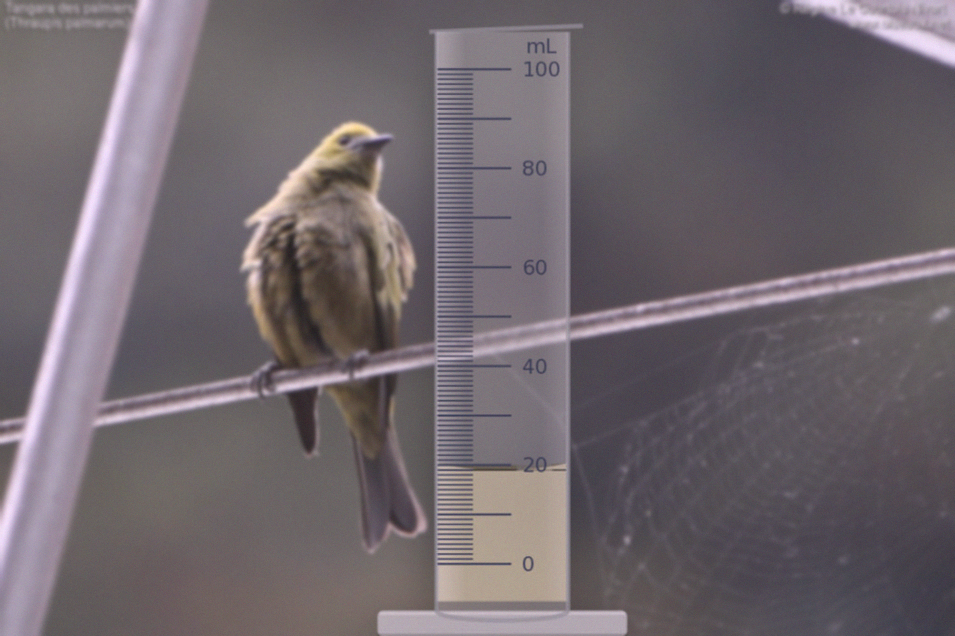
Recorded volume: 19
